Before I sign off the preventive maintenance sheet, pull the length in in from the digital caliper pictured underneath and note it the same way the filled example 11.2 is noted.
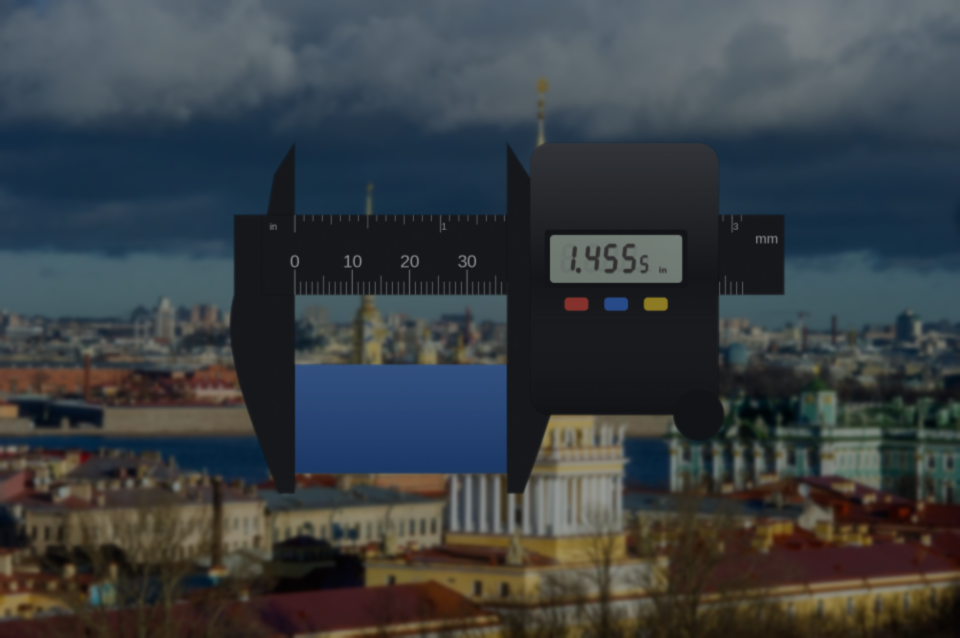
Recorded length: 1.4555
